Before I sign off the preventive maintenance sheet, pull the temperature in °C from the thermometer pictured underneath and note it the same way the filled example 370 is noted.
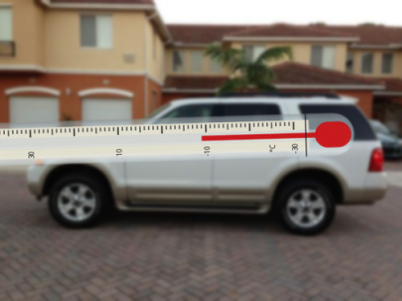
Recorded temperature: -9
